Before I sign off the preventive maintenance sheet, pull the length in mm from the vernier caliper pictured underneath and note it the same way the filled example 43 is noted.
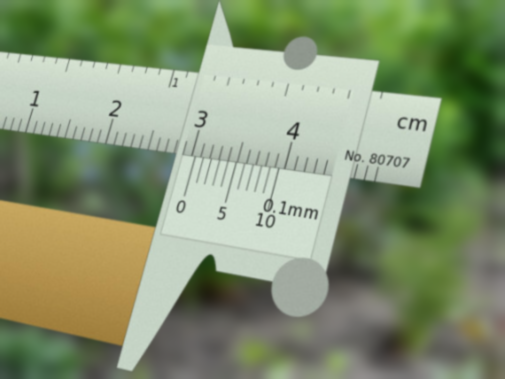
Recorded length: 30.4
